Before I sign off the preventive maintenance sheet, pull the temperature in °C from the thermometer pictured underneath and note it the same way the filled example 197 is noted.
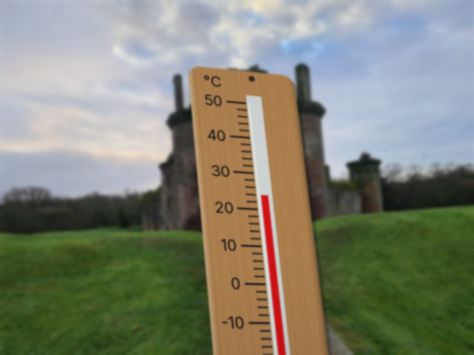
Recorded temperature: 24
